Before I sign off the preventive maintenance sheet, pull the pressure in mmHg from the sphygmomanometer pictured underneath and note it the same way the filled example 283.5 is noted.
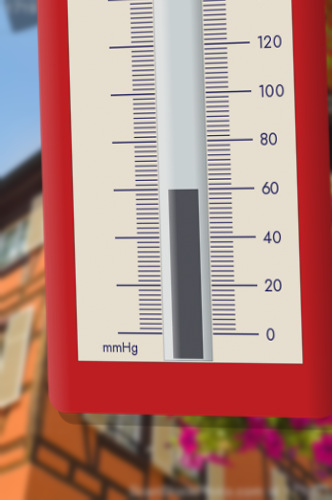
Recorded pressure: 60
